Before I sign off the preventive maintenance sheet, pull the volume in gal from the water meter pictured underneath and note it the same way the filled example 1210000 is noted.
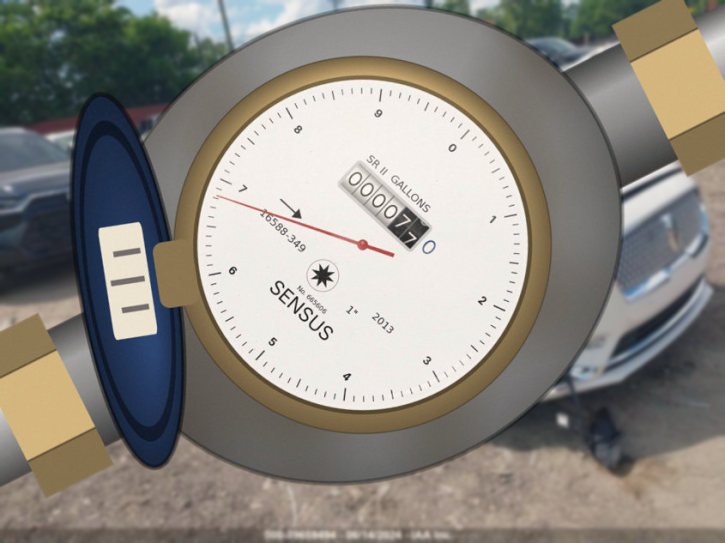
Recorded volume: 766.8
